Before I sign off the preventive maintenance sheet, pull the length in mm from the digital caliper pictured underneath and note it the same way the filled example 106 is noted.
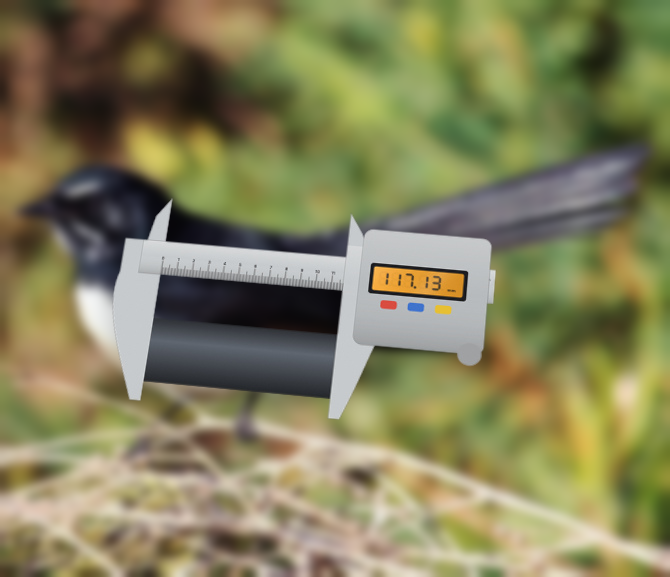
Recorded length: 117.13
